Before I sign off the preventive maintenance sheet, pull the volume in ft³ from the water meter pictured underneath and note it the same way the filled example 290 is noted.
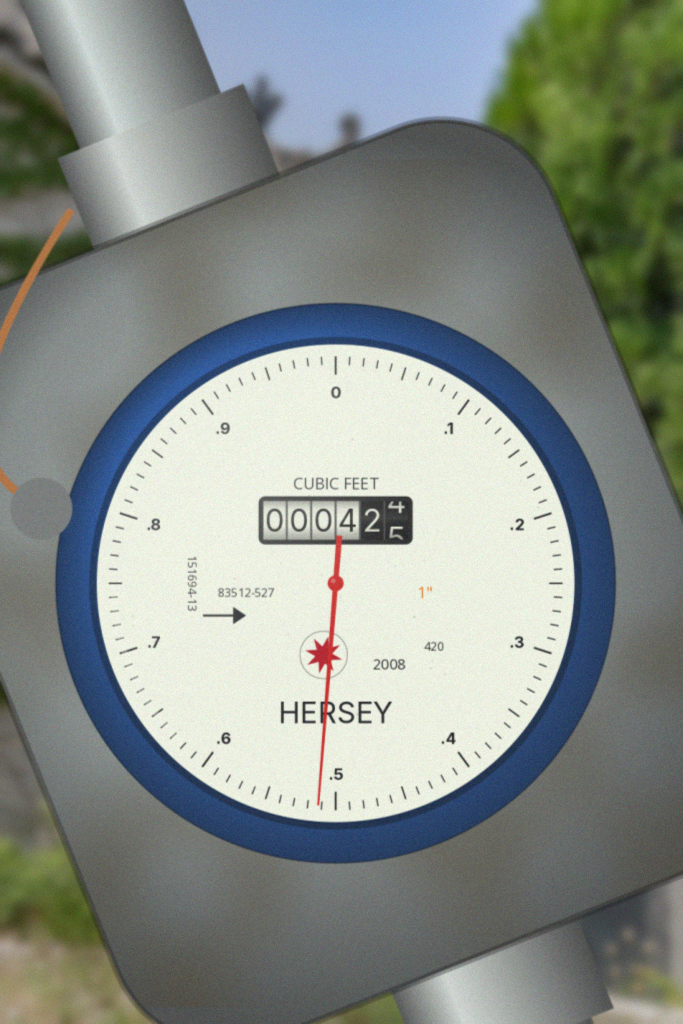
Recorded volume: 424.51
